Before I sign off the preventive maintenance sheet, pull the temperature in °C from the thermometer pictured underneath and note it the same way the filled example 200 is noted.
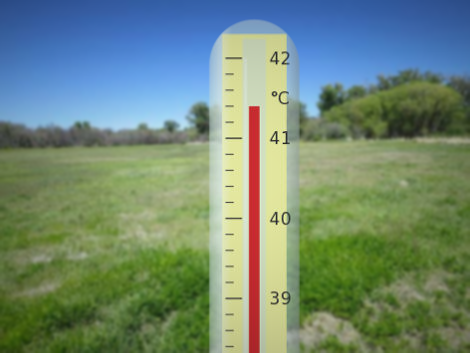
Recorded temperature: 41.4
